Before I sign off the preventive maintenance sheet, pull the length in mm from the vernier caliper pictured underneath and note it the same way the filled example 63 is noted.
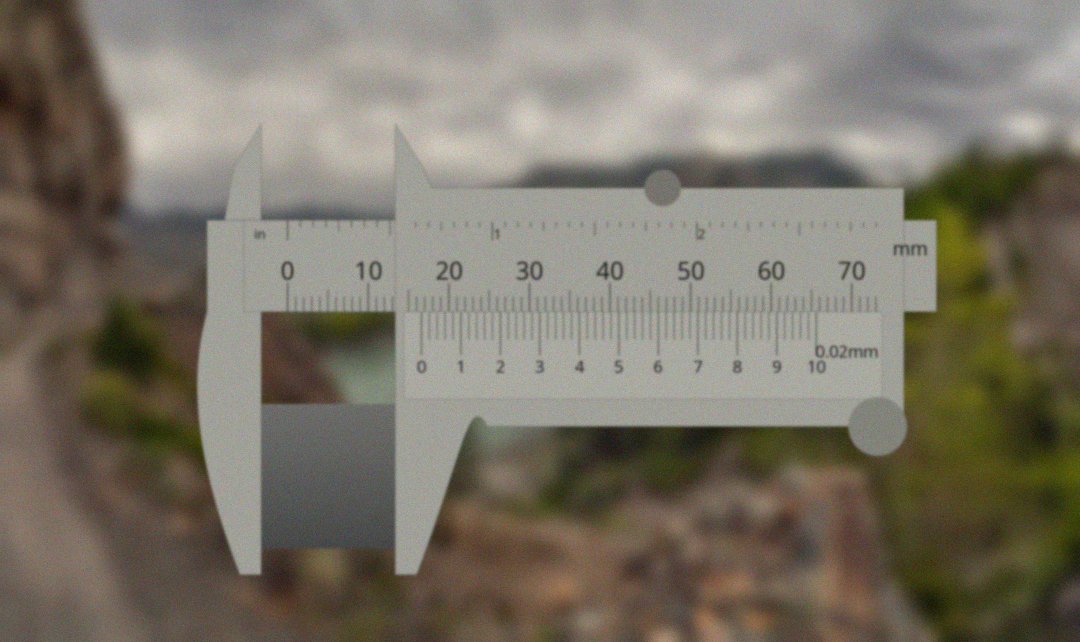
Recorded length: 16.6
